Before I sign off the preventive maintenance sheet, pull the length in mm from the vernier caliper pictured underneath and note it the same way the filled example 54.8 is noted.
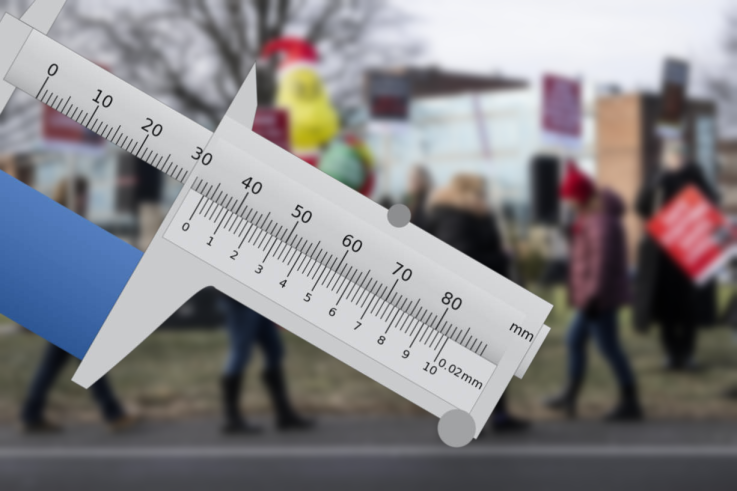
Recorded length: 33.6
